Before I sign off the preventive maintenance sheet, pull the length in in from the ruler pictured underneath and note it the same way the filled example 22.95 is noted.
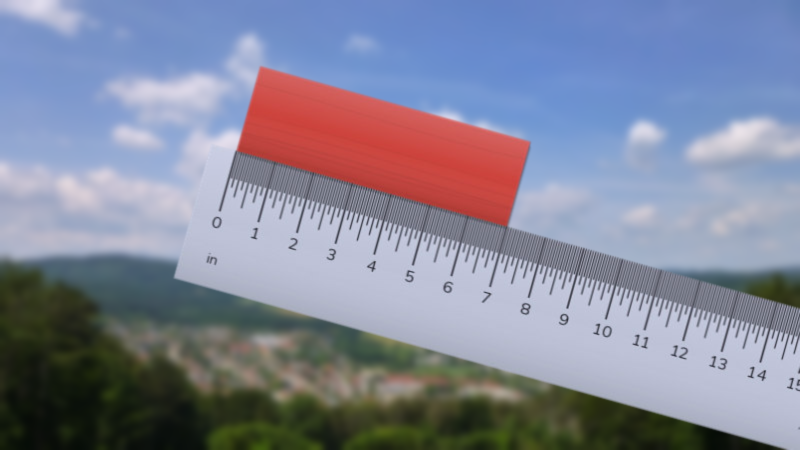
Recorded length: 7
